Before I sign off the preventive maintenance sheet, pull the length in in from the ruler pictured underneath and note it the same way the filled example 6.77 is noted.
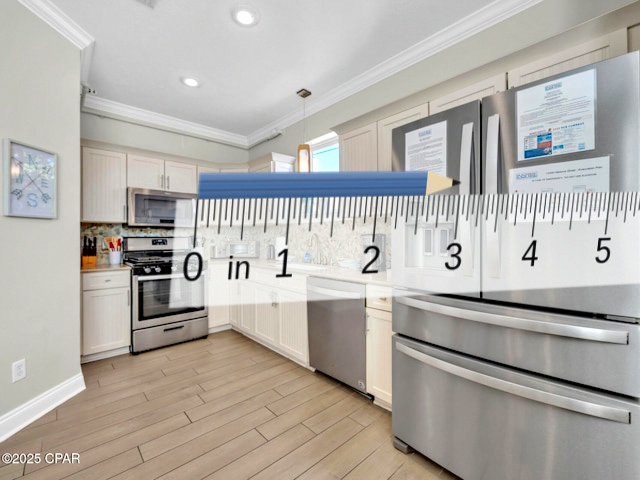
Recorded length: 3
